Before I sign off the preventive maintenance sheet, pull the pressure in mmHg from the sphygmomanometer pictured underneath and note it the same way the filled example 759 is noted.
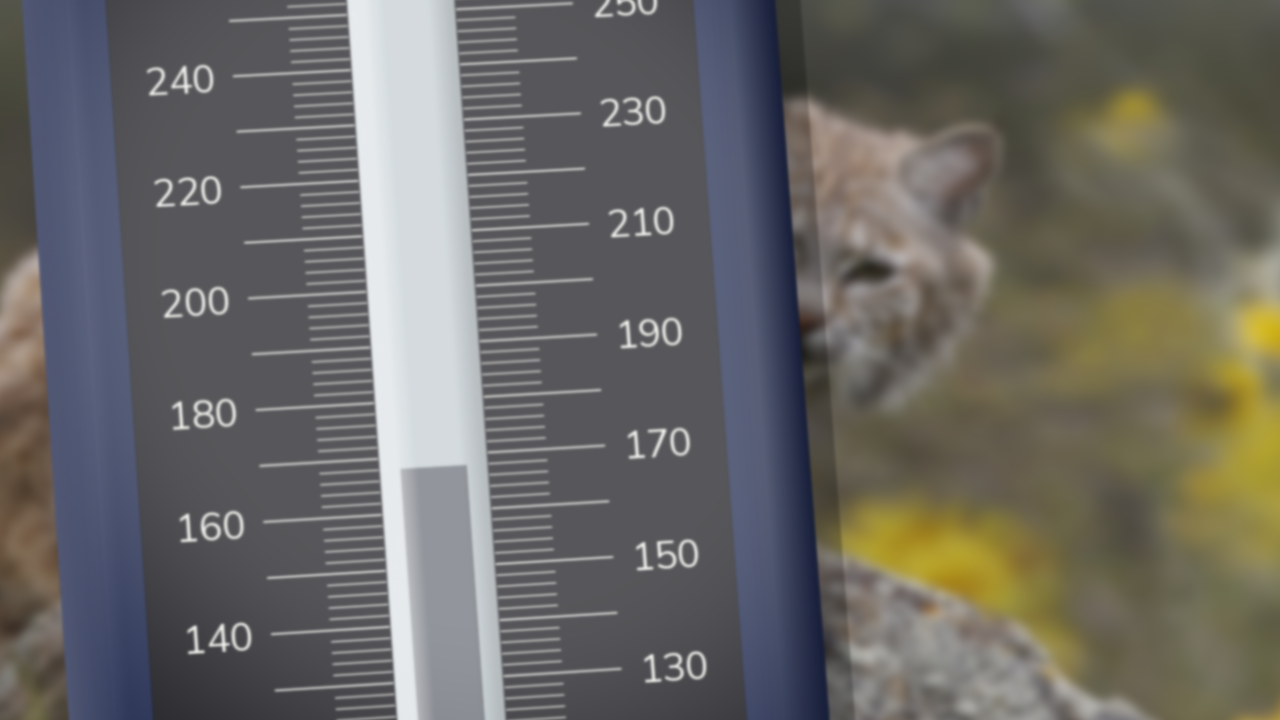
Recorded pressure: 168
